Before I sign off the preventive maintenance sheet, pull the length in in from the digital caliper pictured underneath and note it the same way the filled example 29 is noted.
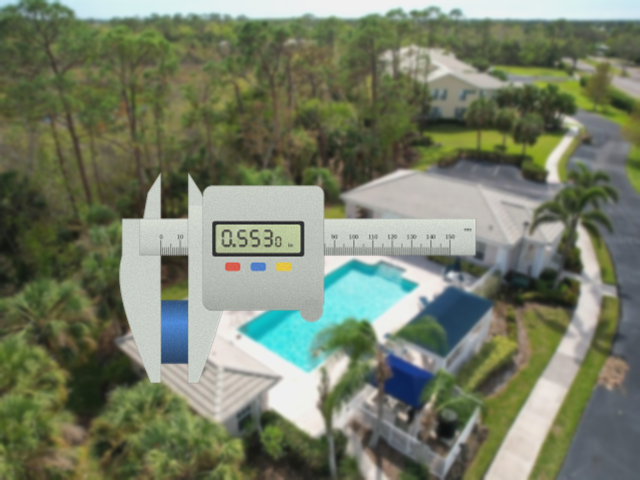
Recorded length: 0.5530
